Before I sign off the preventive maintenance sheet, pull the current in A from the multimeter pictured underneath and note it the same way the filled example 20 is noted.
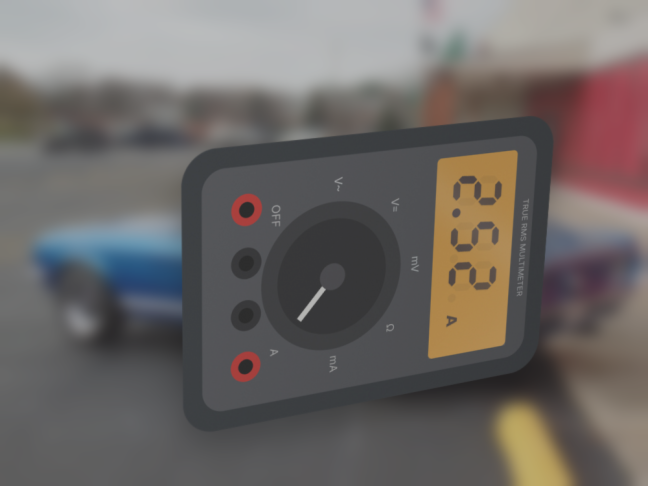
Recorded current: 2.52
